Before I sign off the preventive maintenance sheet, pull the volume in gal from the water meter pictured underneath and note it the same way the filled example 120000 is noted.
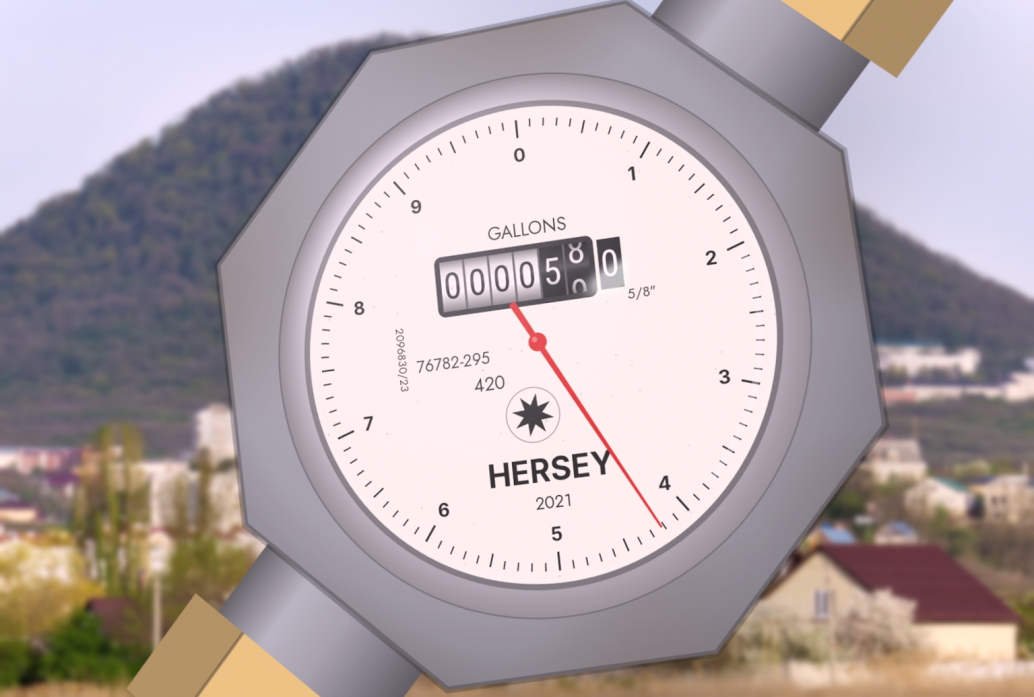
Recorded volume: 584.2
